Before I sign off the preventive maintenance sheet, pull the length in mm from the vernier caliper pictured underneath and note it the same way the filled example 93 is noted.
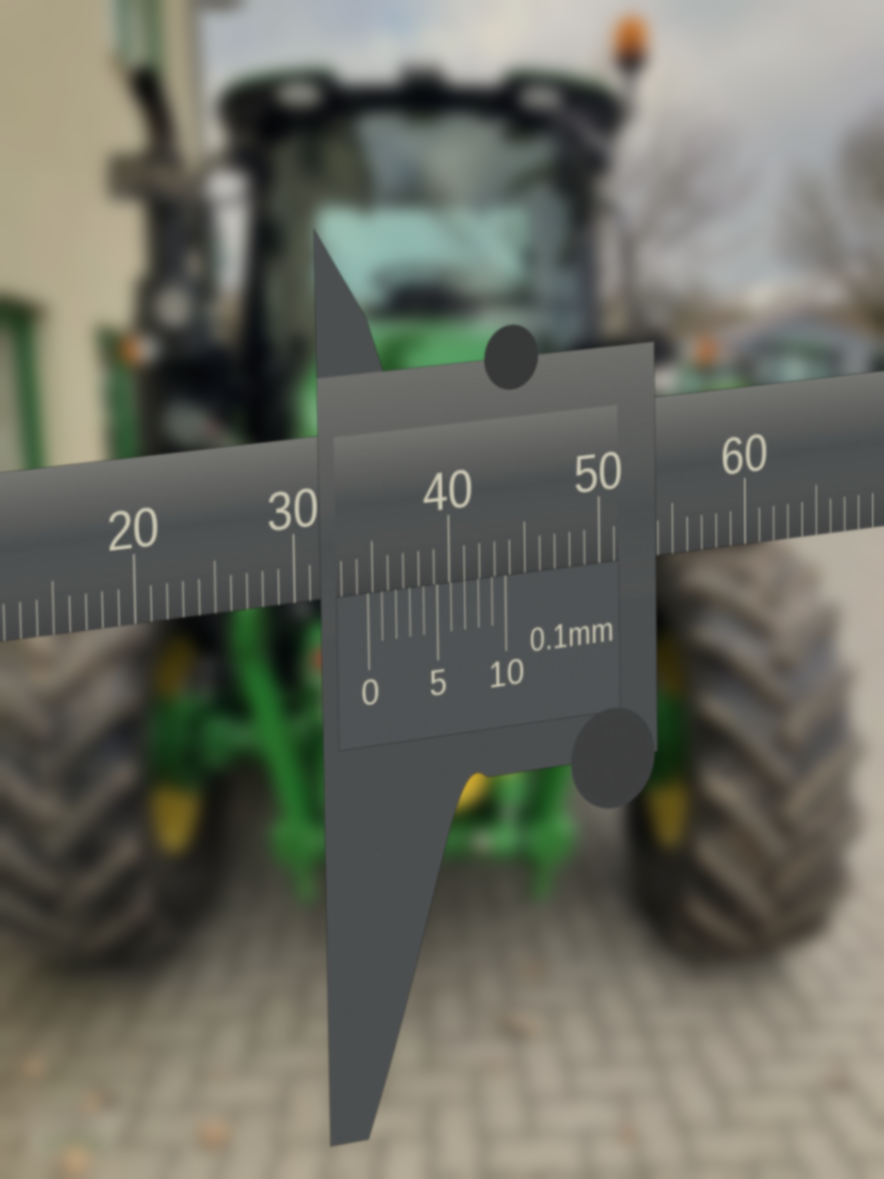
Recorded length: 34.7
